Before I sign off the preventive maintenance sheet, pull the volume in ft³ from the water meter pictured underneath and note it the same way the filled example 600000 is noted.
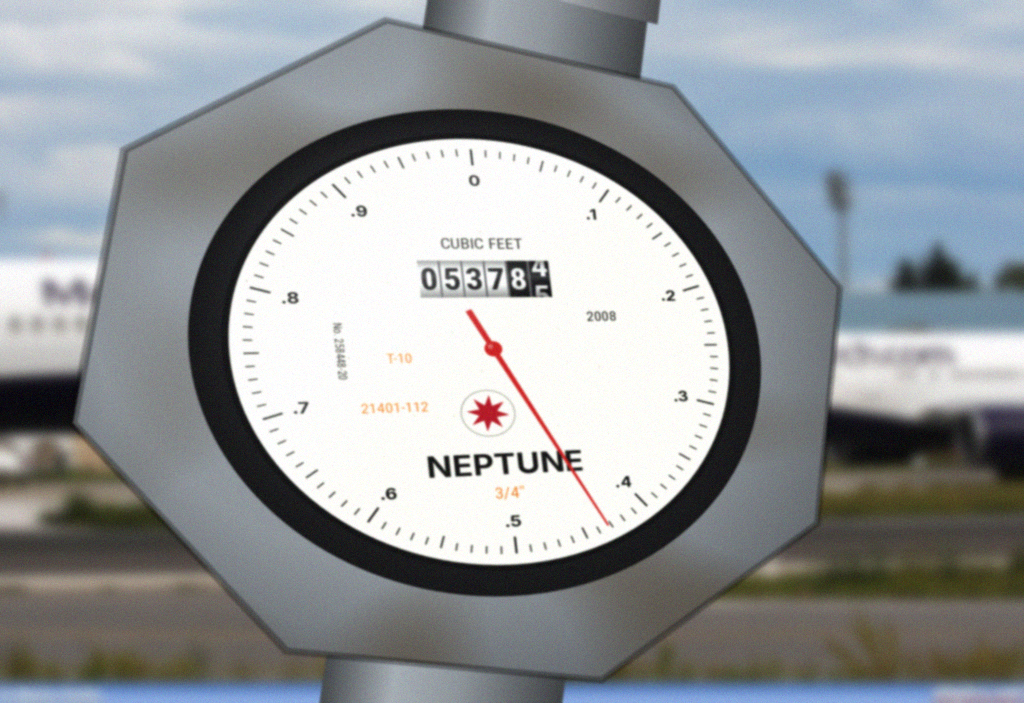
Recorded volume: 53784.43
